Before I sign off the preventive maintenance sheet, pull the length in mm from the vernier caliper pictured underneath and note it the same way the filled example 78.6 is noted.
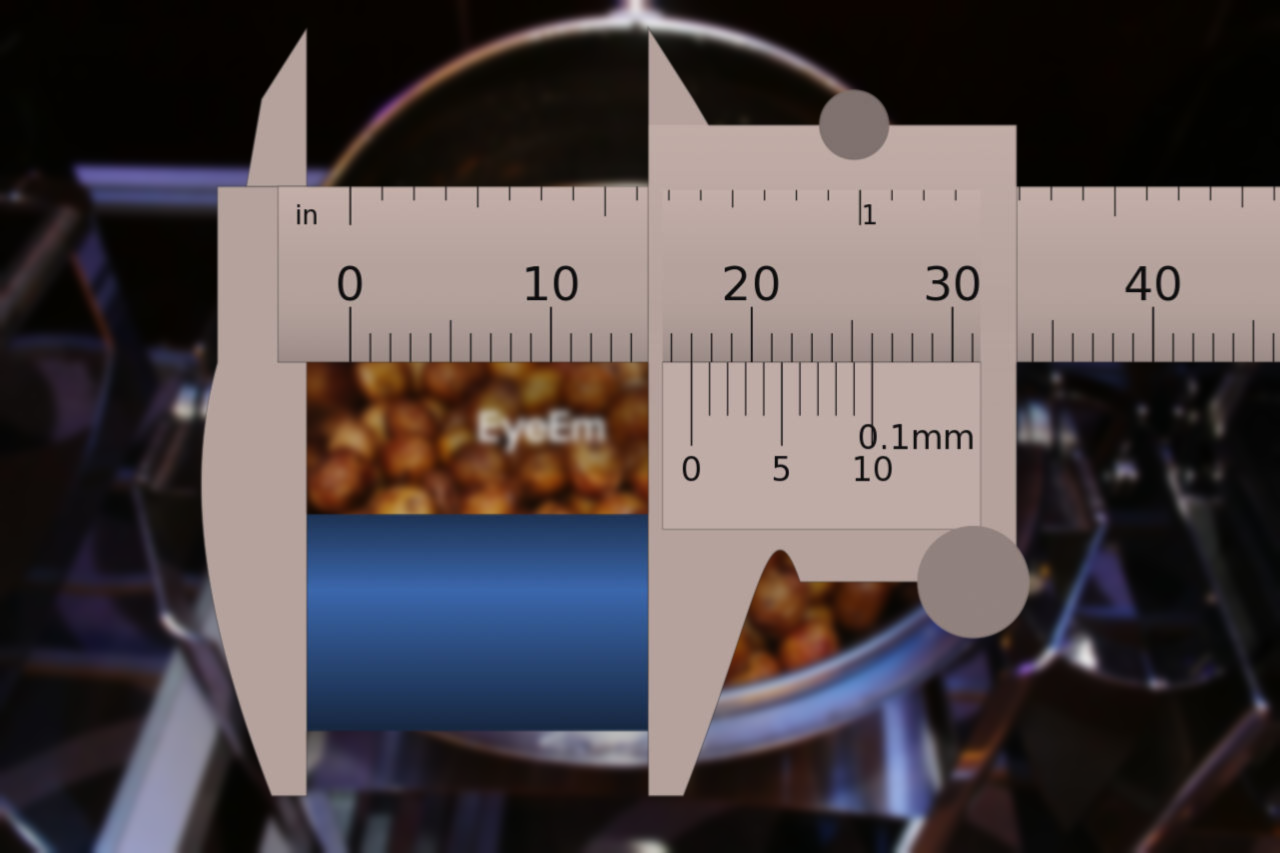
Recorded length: 17.0
